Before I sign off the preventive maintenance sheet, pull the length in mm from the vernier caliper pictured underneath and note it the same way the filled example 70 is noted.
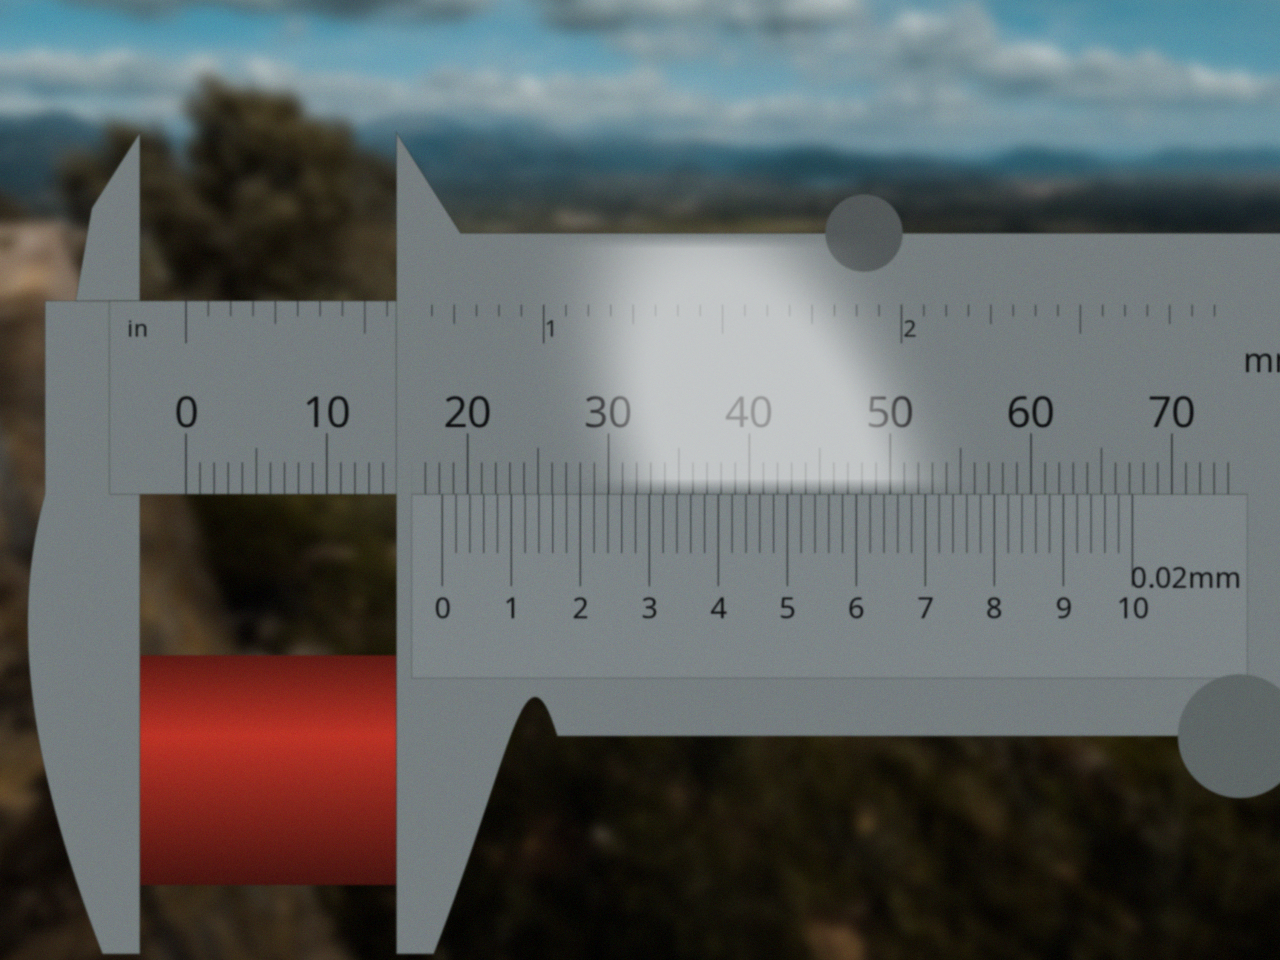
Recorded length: 18.2
